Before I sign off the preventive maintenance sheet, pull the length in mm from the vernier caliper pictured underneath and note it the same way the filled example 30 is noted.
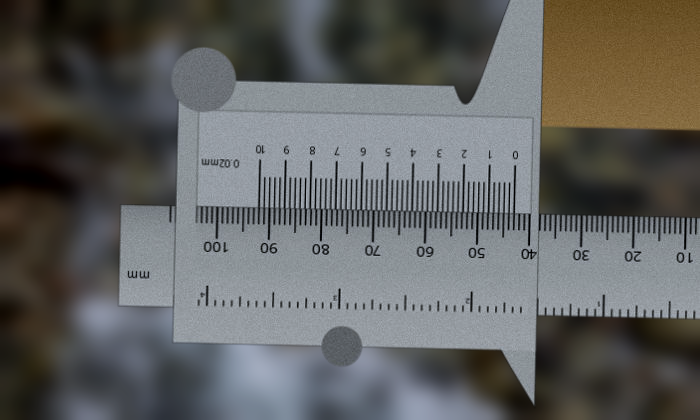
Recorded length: 43.0
